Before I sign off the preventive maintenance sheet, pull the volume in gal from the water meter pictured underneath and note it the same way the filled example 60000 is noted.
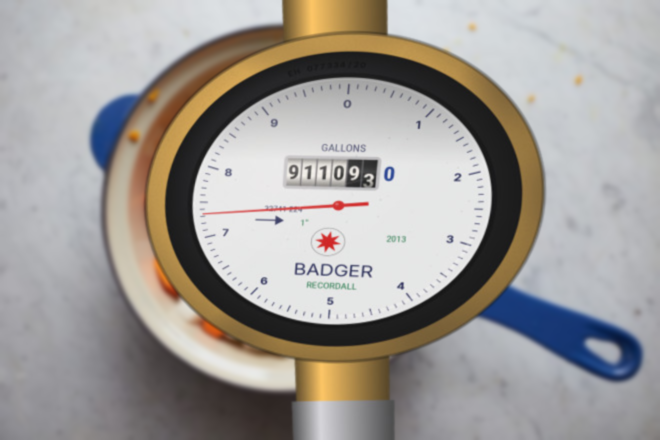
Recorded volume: 9110927.3
